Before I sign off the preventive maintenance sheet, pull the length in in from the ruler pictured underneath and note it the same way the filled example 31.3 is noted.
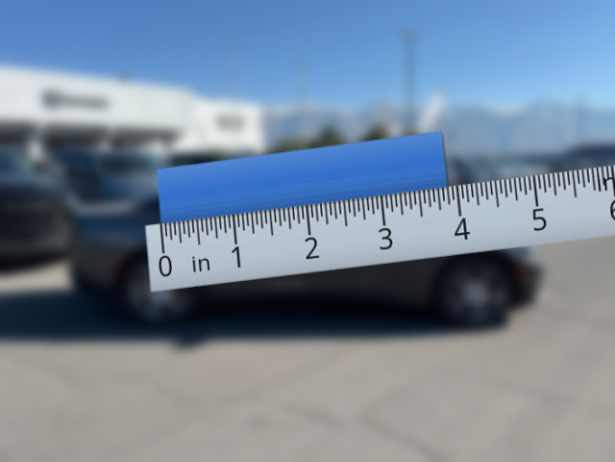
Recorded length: 3.875
